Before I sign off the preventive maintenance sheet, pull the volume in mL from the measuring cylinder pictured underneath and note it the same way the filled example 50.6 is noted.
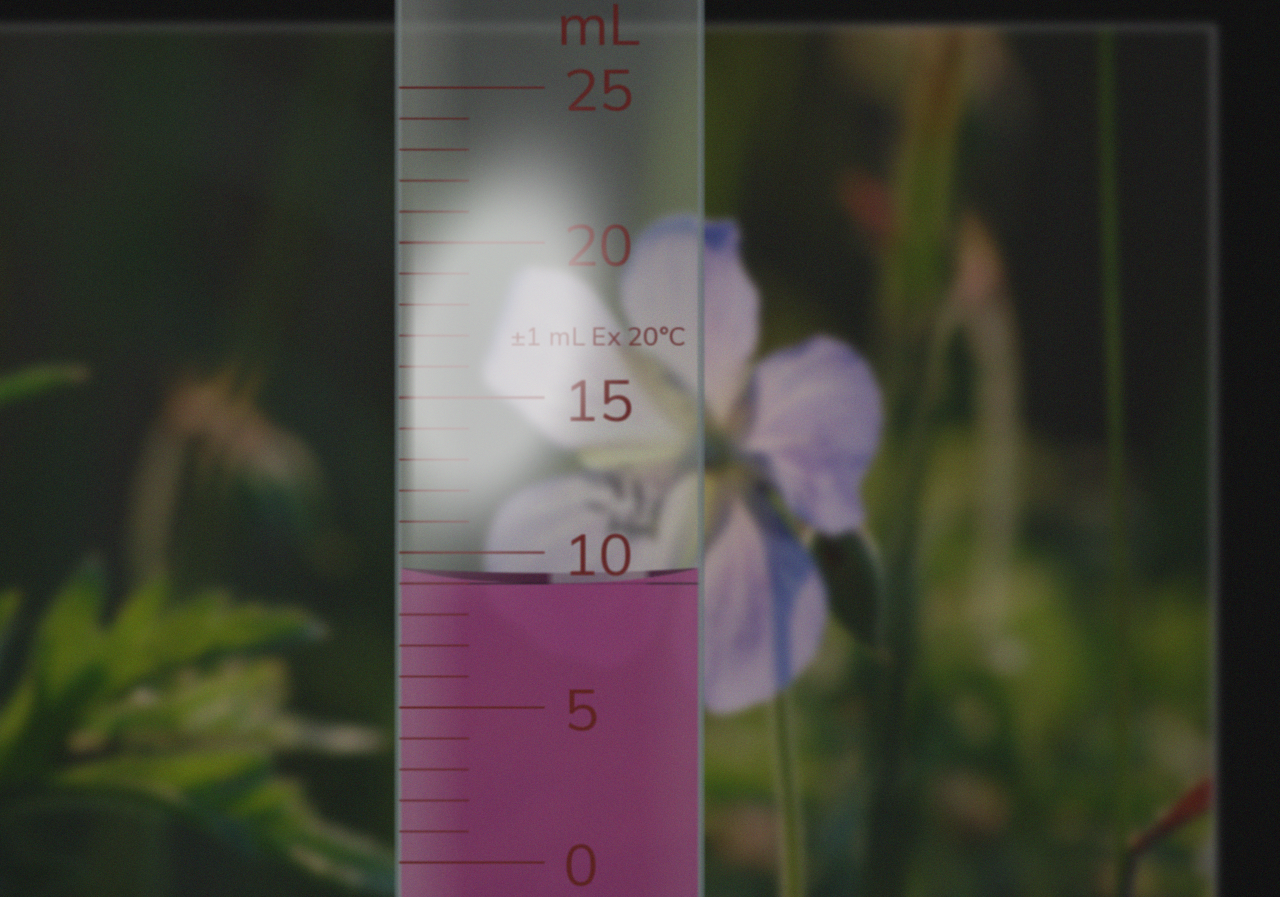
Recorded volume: 9
